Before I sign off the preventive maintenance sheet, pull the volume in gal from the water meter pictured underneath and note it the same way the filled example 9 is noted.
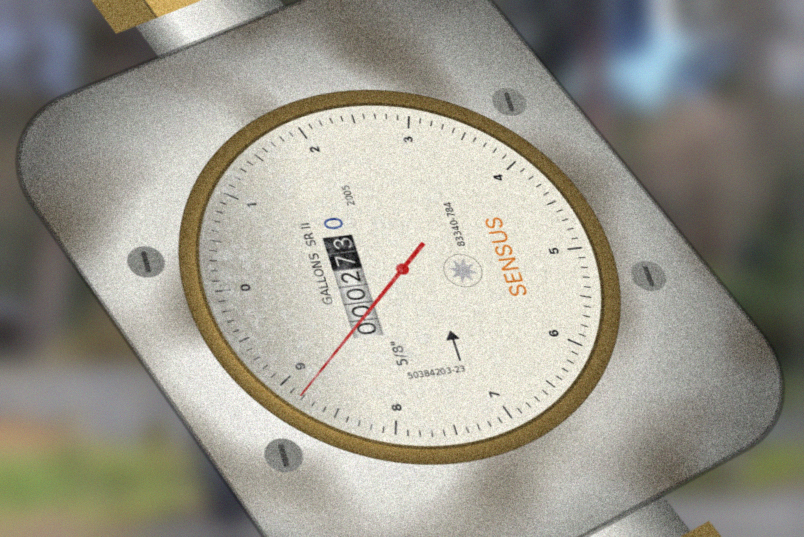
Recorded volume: 2728.8
